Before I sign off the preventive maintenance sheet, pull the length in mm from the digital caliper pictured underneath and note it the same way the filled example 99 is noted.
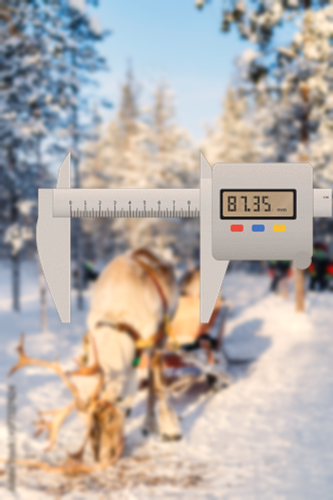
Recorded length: 87.35
